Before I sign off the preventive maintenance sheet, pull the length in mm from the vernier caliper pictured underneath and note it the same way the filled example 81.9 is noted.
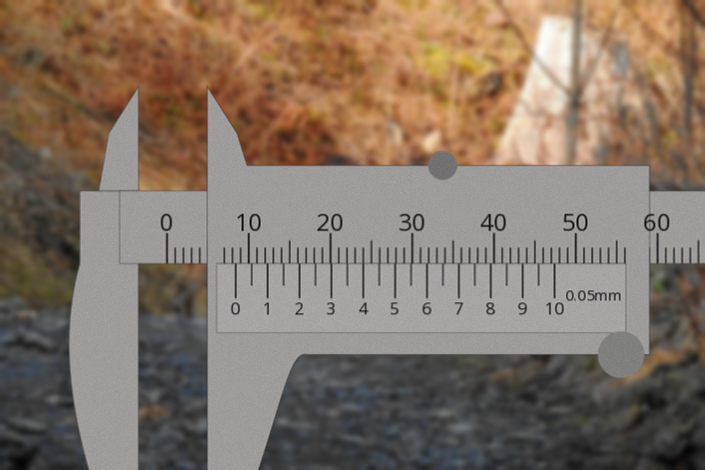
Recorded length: 8.4
